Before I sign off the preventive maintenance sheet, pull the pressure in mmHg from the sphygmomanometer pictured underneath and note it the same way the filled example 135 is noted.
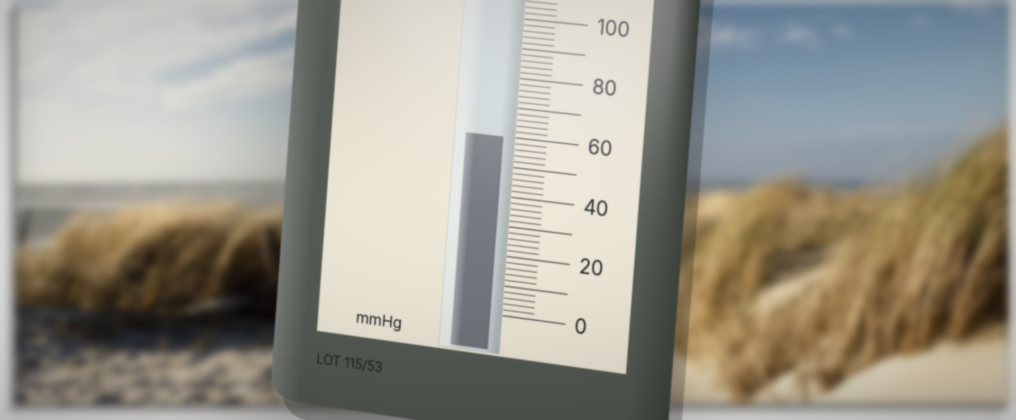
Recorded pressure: 60
